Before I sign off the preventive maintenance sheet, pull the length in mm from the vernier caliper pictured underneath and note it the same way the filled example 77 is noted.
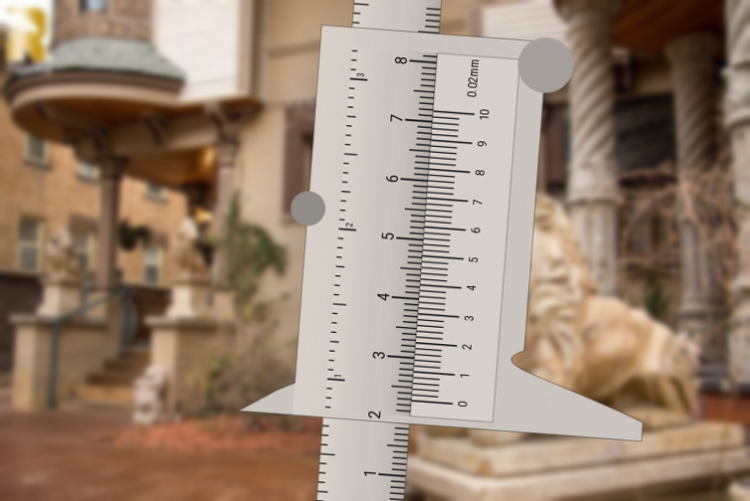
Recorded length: 22.8
